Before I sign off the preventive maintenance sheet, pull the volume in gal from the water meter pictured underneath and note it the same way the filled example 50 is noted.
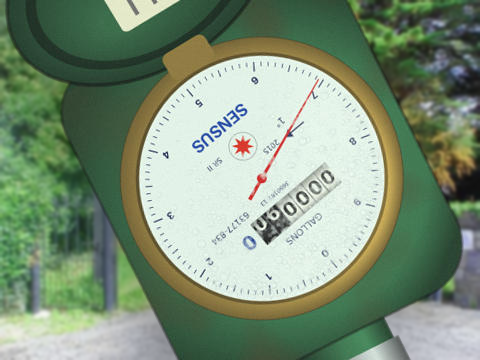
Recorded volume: 896.9
